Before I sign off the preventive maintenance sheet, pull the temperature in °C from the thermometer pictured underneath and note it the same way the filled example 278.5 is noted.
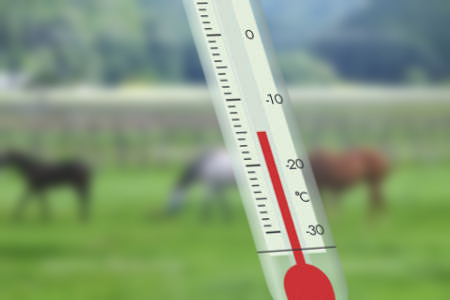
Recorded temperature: -15
